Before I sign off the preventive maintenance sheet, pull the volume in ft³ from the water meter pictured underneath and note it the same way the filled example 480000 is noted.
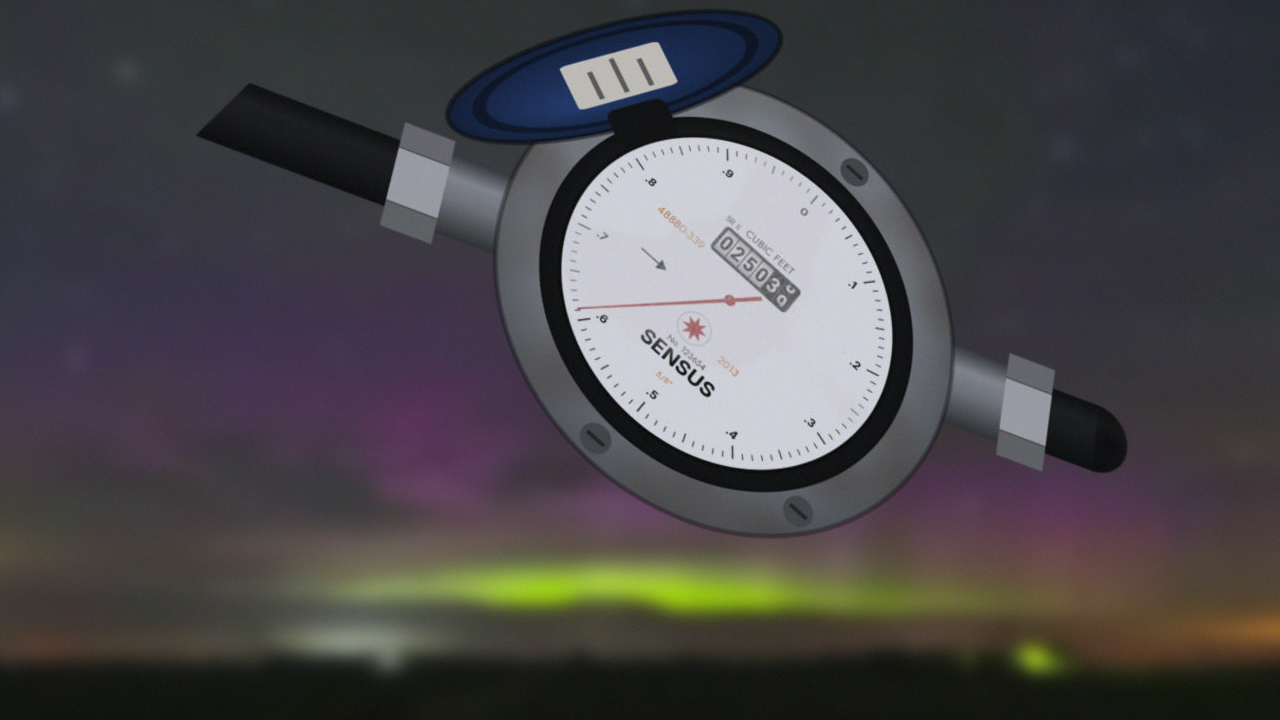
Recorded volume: 25038.61
